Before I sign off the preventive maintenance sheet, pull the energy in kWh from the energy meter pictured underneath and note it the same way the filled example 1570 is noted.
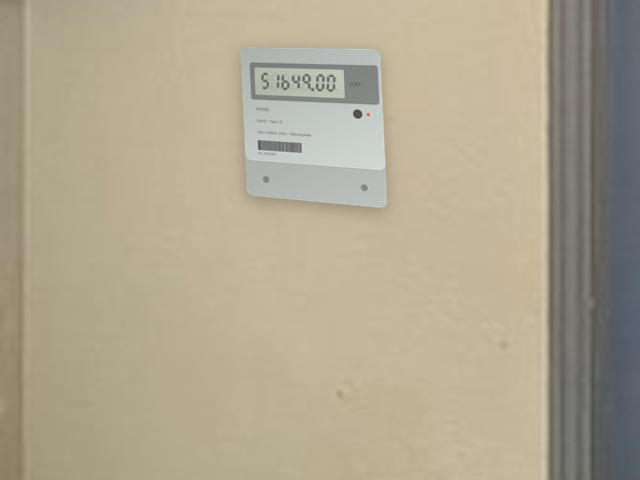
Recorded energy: 51649.00
